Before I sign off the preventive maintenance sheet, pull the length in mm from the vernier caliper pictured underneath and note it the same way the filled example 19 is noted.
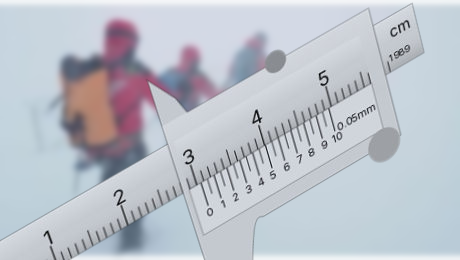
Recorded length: 30.6
